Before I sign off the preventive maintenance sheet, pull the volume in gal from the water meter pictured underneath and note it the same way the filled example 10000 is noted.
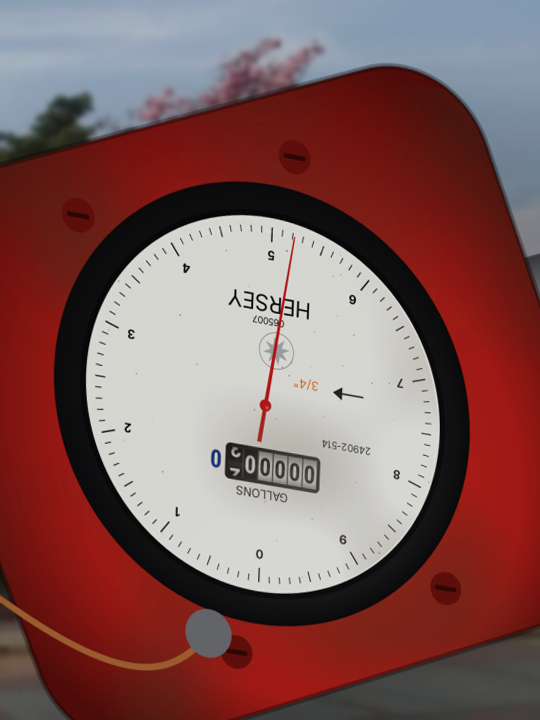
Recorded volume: 25.2
